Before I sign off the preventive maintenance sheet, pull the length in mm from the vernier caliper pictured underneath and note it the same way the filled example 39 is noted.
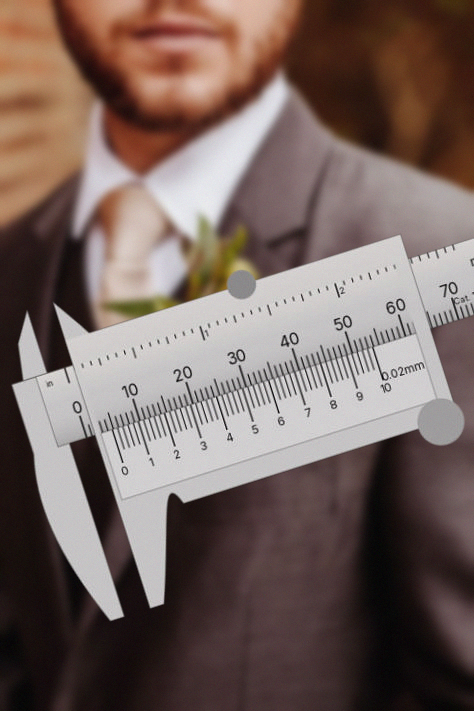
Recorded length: 4.8
